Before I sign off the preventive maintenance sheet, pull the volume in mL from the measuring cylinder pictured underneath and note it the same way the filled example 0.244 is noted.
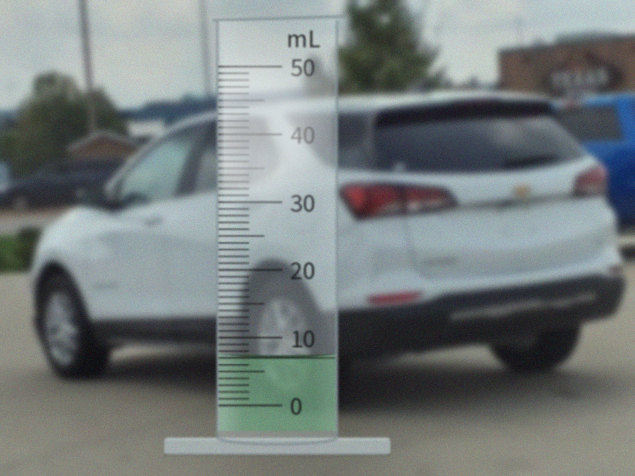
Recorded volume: 7
